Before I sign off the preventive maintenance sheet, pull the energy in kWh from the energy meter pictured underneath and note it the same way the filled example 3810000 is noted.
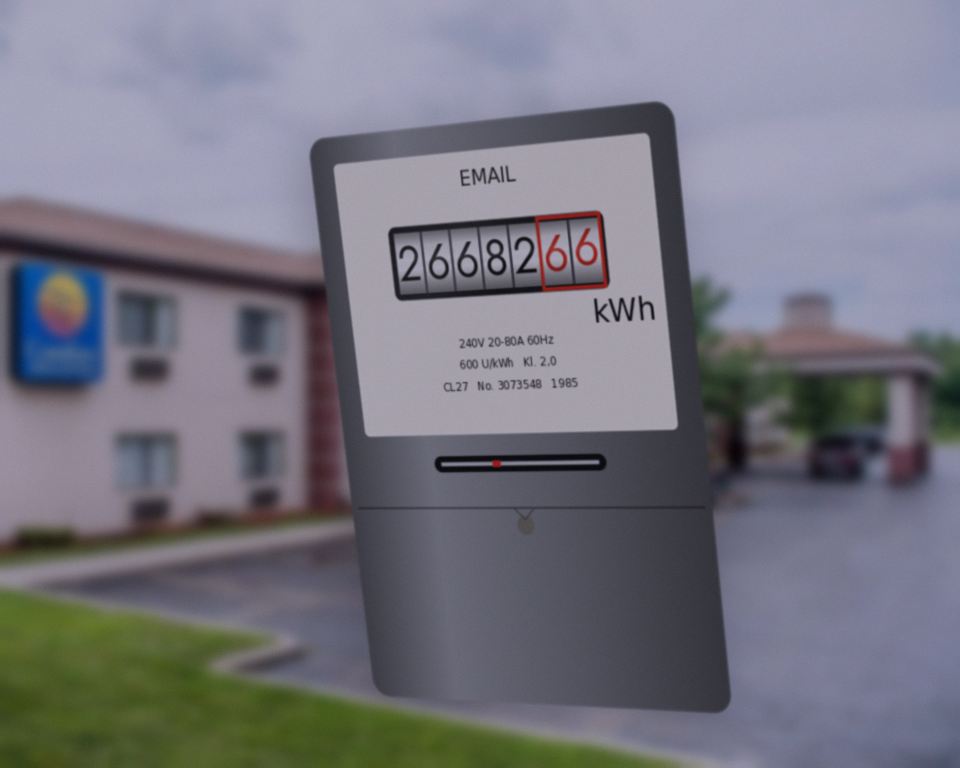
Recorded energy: 26682.66
